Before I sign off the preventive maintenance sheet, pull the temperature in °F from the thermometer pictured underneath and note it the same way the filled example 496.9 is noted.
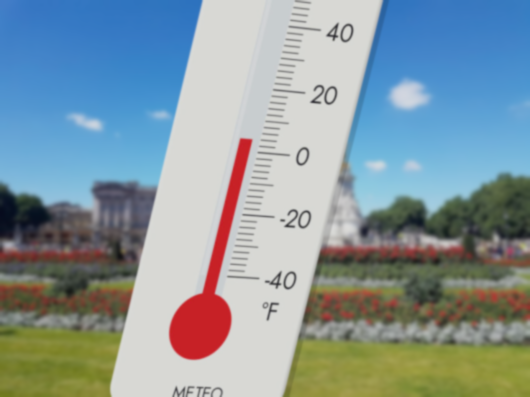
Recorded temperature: 4
